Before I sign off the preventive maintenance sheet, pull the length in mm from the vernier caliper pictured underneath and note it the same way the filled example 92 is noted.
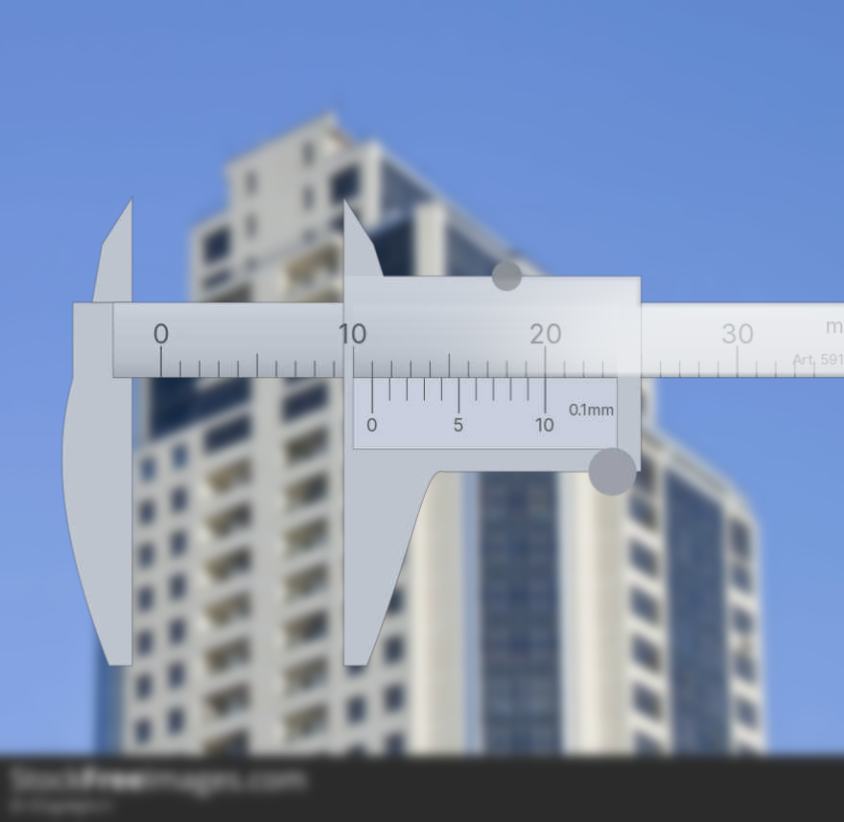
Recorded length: 11.0
